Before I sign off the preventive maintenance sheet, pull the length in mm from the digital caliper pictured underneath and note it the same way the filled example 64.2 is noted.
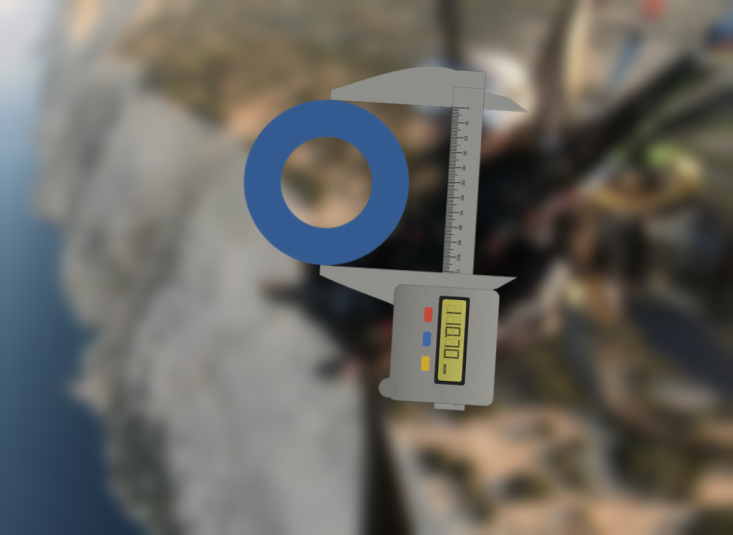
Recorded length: 110.70
